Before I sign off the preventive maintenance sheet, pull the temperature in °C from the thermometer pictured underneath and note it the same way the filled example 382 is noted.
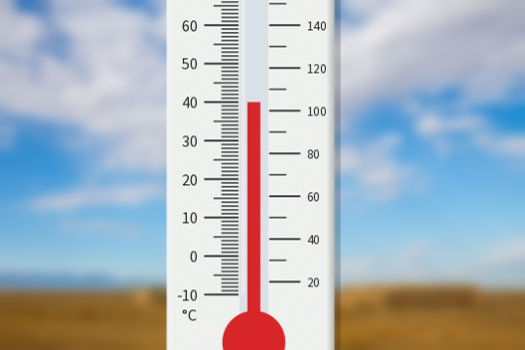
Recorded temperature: 40
